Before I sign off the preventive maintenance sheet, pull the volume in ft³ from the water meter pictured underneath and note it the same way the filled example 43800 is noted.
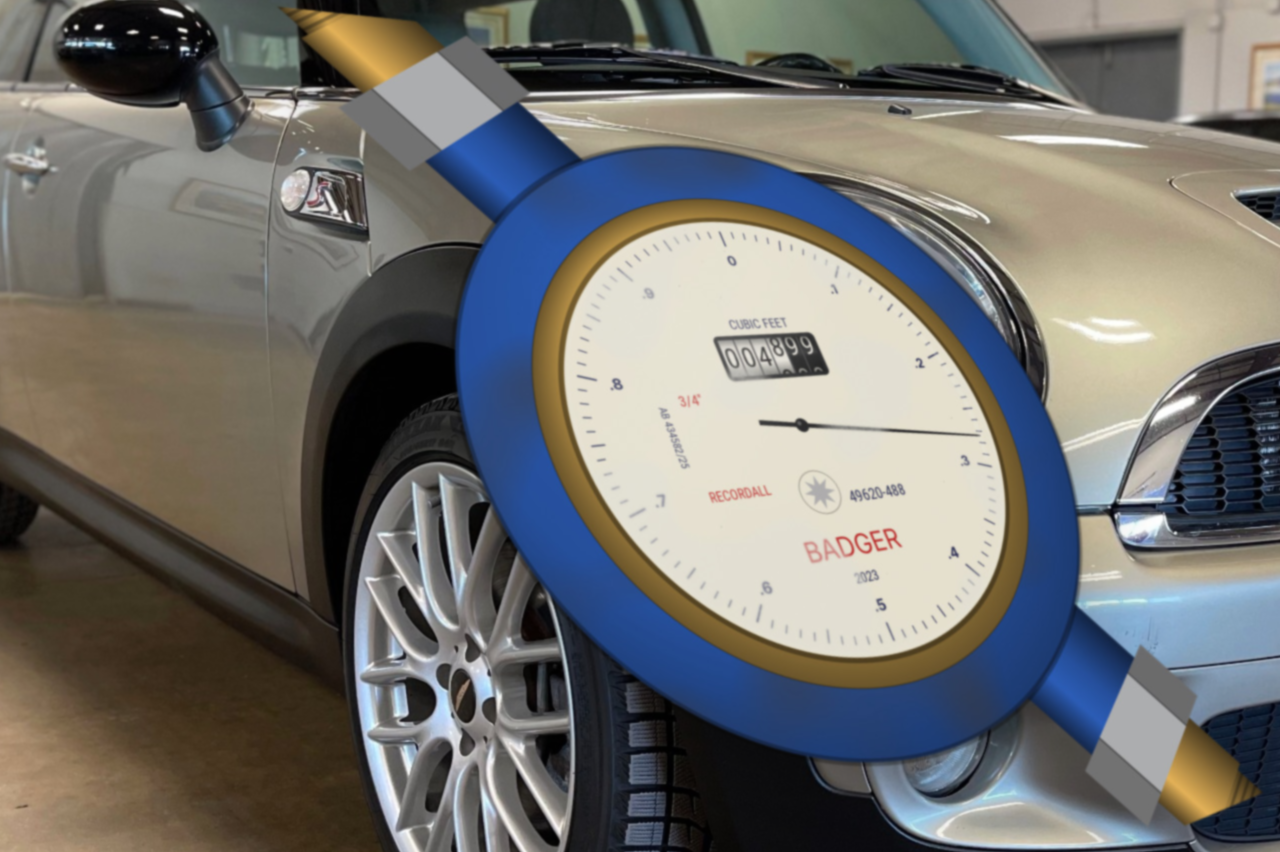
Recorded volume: 4899.27
